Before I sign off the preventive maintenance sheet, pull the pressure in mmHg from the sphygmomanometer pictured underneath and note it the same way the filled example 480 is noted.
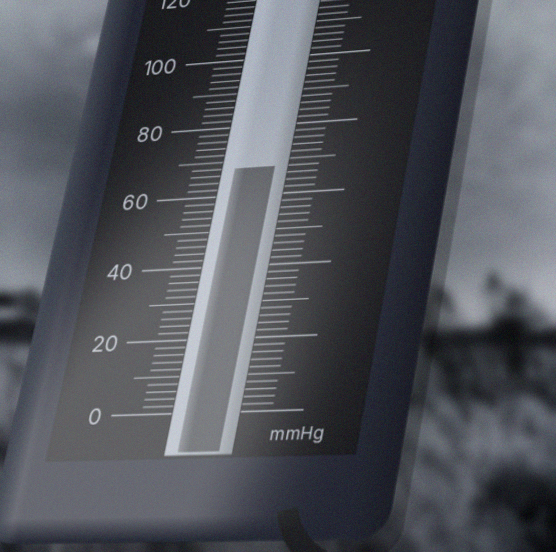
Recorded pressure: 68
